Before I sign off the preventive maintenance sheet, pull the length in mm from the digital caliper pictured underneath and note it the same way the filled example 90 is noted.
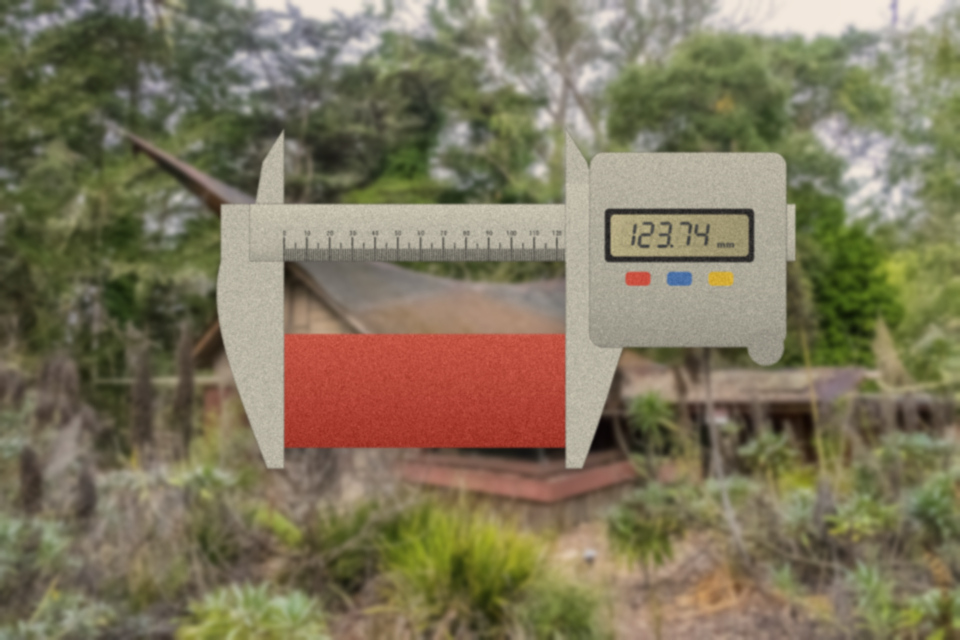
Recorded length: 123.74
